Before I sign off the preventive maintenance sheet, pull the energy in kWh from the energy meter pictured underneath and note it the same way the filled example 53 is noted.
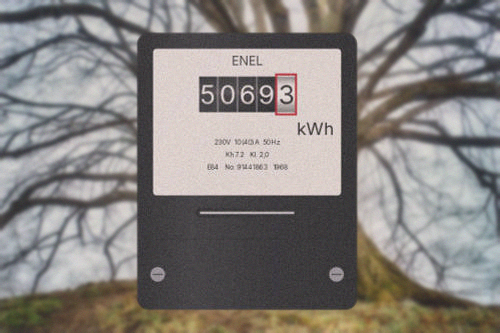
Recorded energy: 5069.3
